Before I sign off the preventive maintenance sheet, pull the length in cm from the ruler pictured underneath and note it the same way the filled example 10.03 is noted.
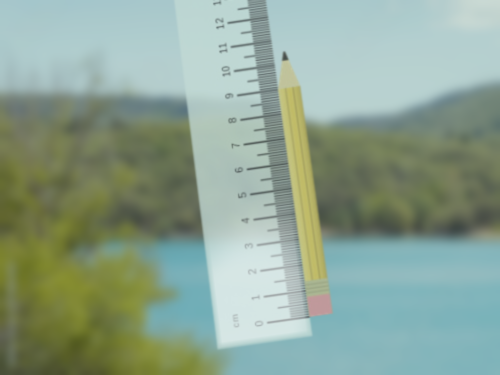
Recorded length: 10.5
